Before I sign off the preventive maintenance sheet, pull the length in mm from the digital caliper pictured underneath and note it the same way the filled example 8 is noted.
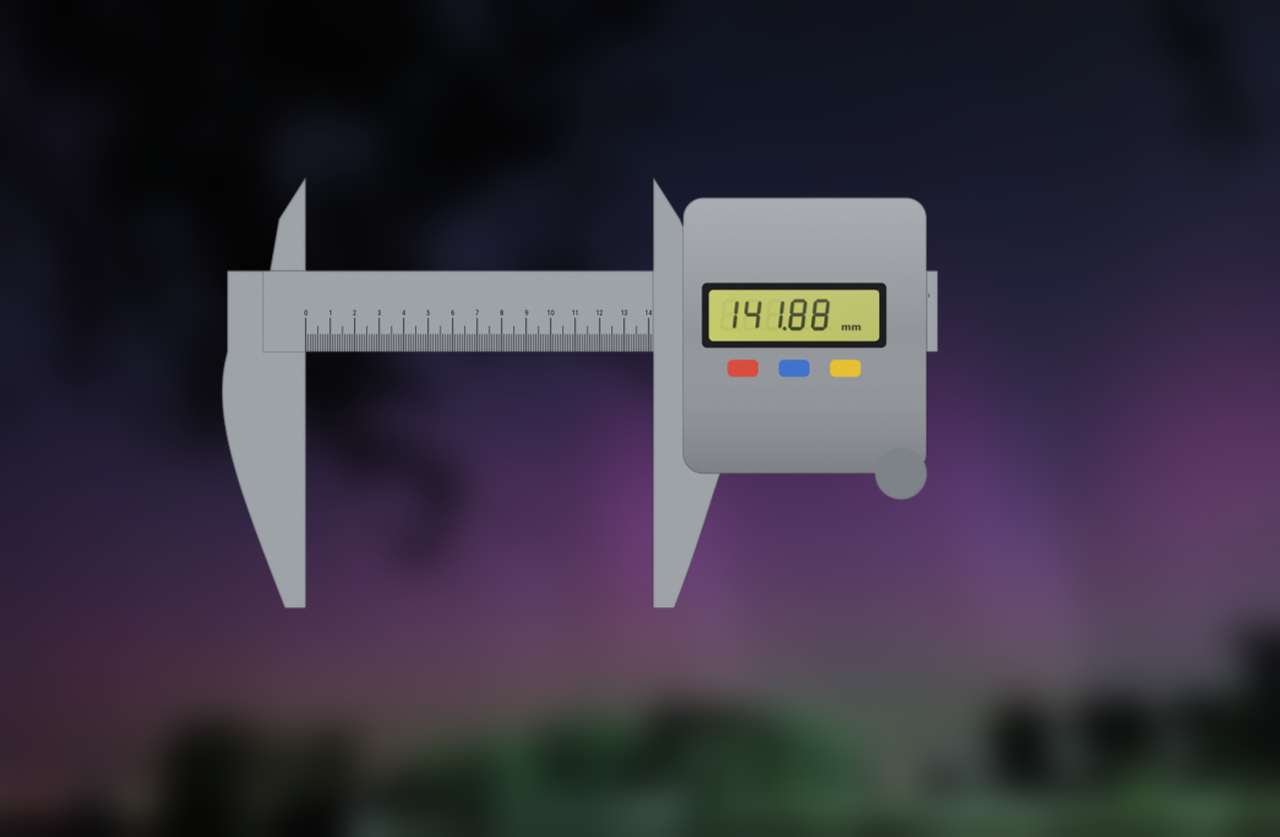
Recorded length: 141.88
